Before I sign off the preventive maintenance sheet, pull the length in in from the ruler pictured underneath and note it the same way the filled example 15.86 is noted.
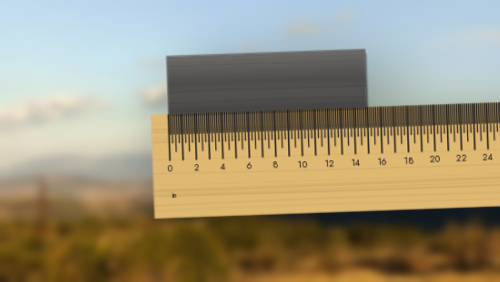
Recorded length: 15
